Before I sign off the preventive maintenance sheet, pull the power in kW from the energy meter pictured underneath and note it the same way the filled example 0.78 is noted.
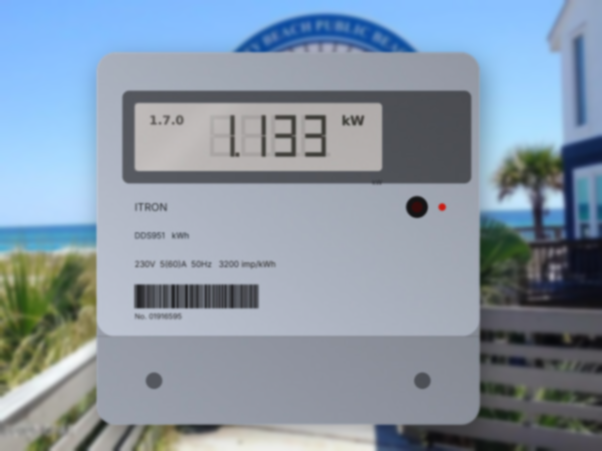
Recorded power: 1.133
